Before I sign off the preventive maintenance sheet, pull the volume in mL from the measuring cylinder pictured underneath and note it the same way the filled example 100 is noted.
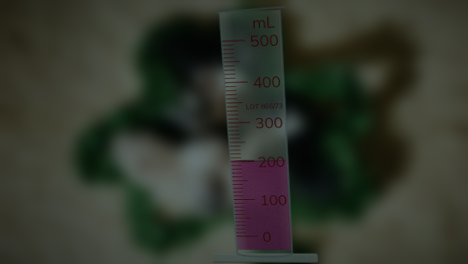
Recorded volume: 200
